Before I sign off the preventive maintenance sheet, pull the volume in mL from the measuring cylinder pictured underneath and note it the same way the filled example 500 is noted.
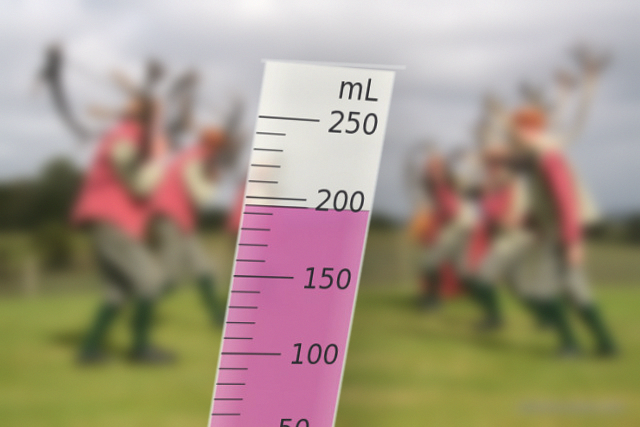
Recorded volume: 195
